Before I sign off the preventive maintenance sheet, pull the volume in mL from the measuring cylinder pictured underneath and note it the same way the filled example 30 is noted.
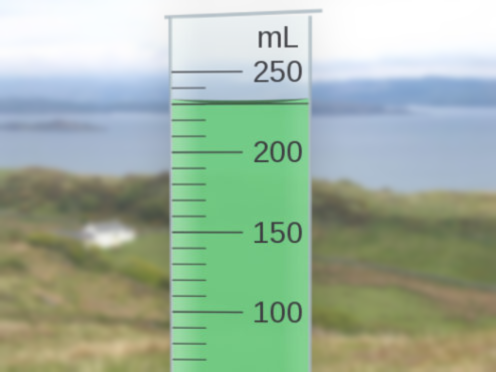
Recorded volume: 230
